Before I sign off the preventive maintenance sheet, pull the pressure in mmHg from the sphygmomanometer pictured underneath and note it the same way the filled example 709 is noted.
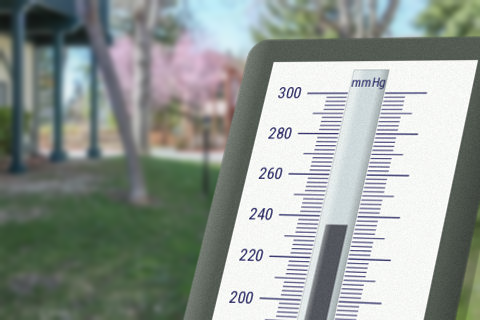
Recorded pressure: 236
